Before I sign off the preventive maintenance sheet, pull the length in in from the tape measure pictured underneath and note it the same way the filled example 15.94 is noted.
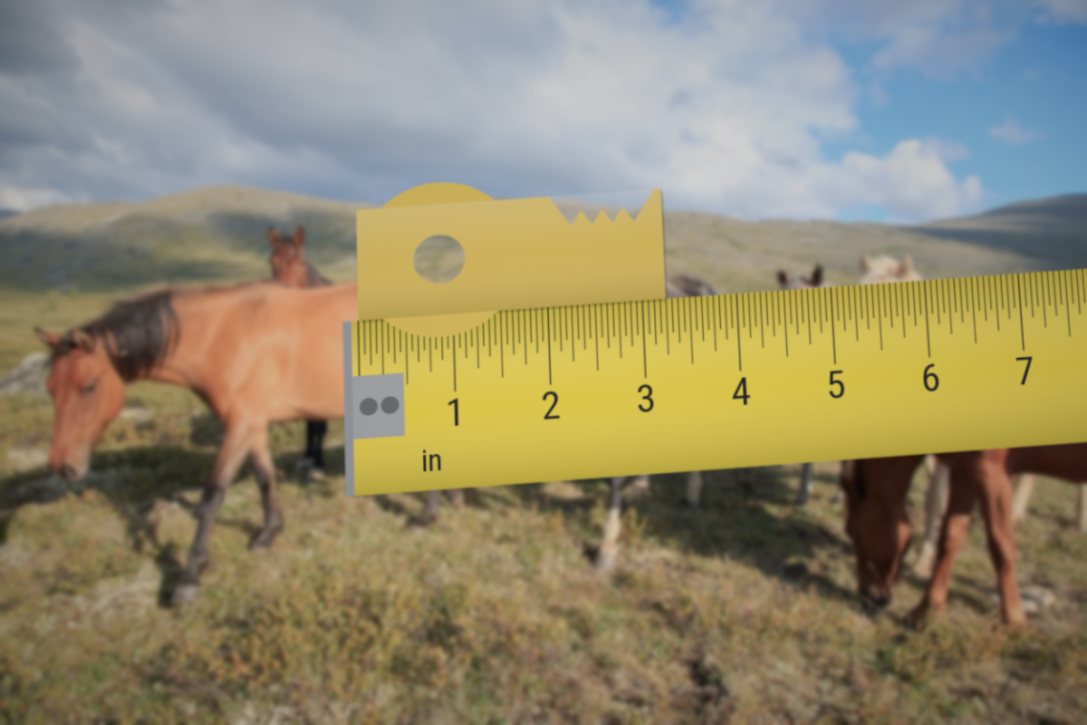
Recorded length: 3.25
